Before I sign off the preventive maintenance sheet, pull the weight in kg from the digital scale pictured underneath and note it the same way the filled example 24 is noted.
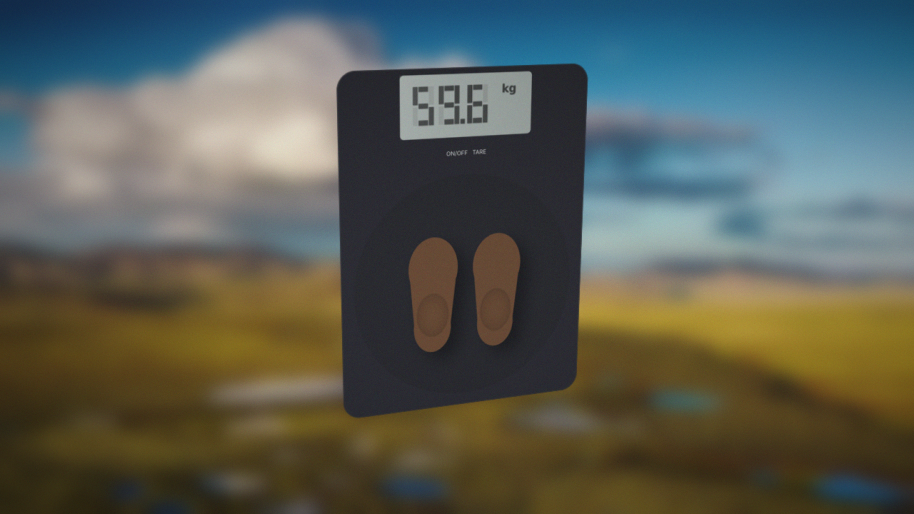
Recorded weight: 59.6
